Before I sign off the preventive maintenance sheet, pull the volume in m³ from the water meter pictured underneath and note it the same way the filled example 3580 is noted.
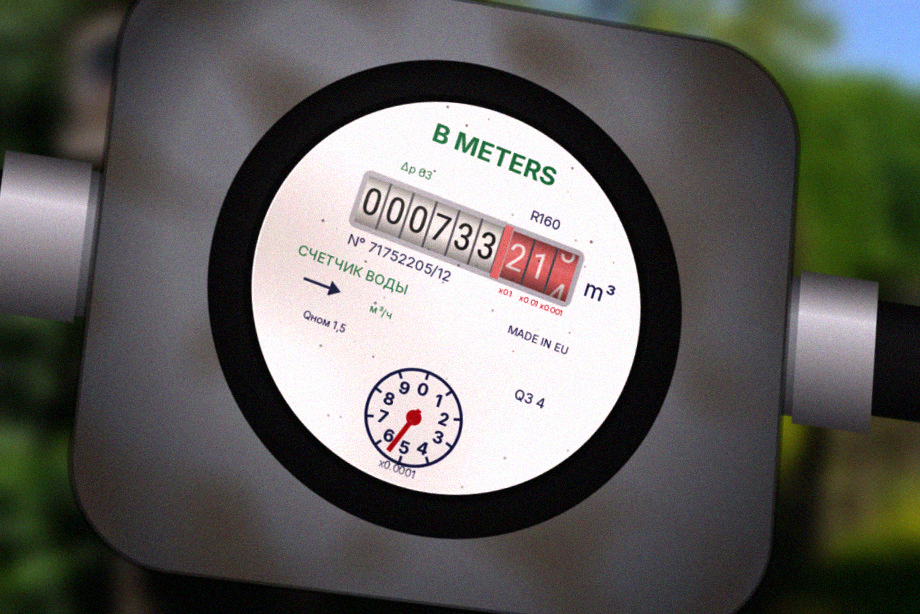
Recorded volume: 733.2135
